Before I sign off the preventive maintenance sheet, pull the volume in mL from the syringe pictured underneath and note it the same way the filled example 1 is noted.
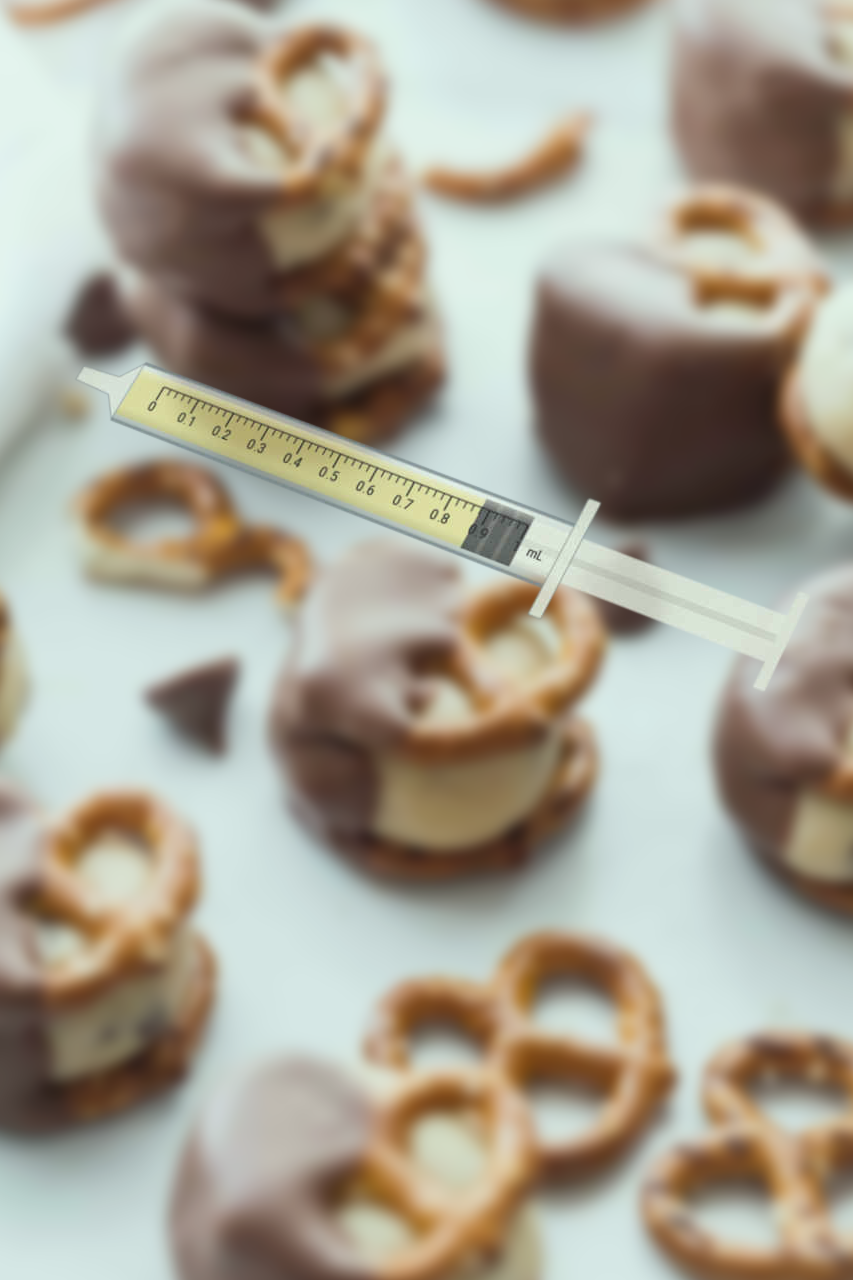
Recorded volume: 0.88
